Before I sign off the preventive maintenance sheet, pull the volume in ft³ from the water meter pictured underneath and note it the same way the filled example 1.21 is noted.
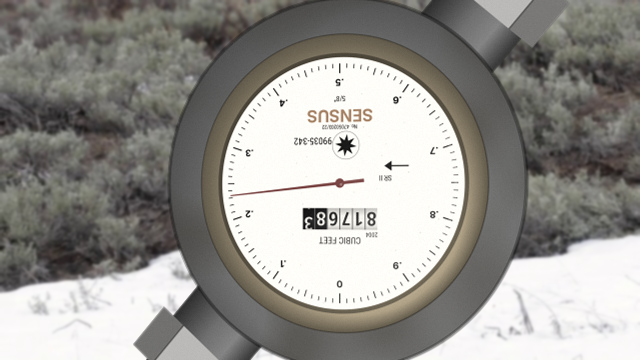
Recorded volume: 817683.23
